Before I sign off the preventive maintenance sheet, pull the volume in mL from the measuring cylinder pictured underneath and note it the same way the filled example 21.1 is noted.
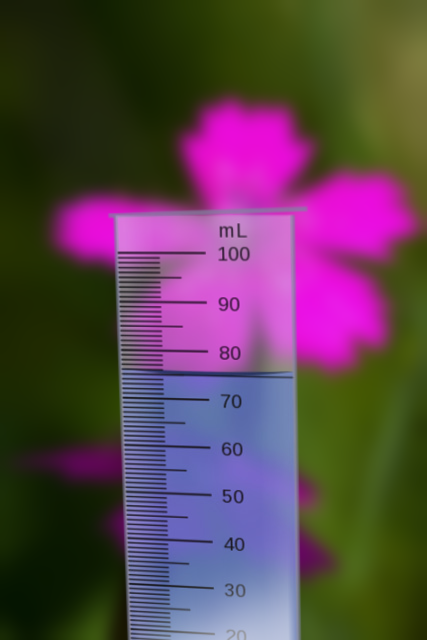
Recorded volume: 75
